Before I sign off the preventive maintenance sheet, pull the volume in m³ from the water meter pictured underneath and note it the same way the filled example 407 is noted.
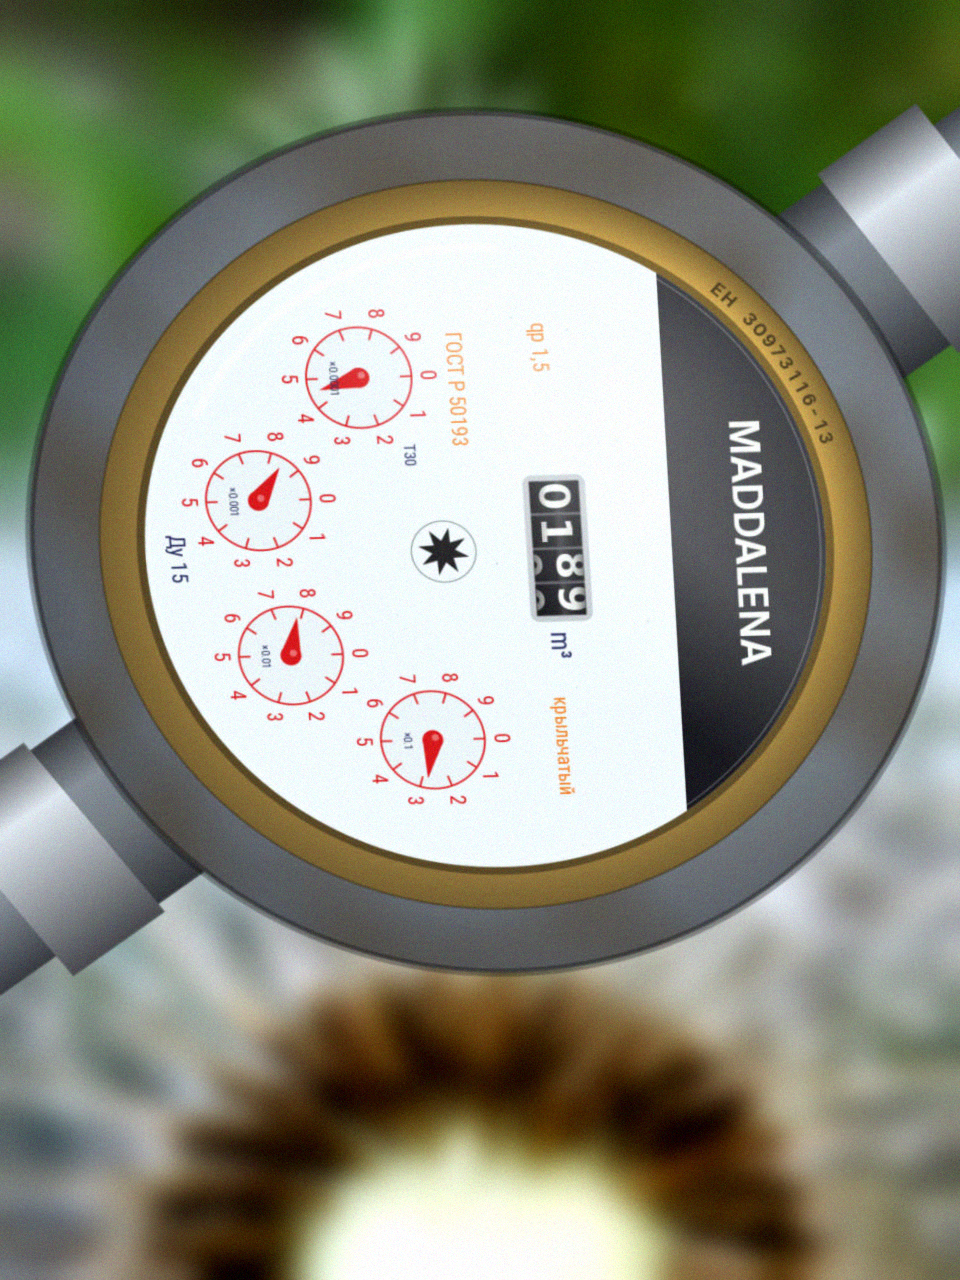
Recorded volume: 189.2784
